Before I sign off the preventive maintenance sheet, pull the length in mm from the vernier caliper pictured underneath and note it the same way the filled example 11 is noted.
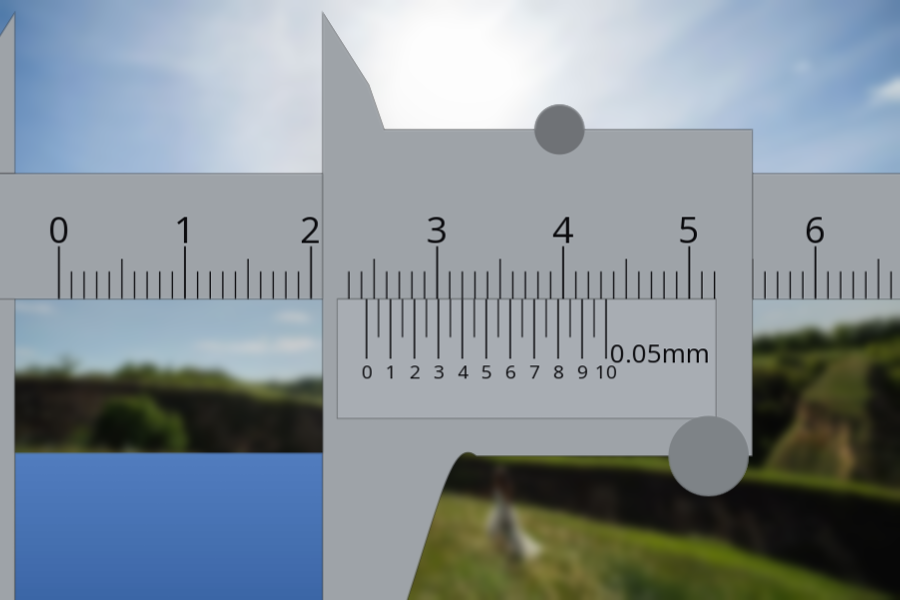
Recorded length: 24.4
